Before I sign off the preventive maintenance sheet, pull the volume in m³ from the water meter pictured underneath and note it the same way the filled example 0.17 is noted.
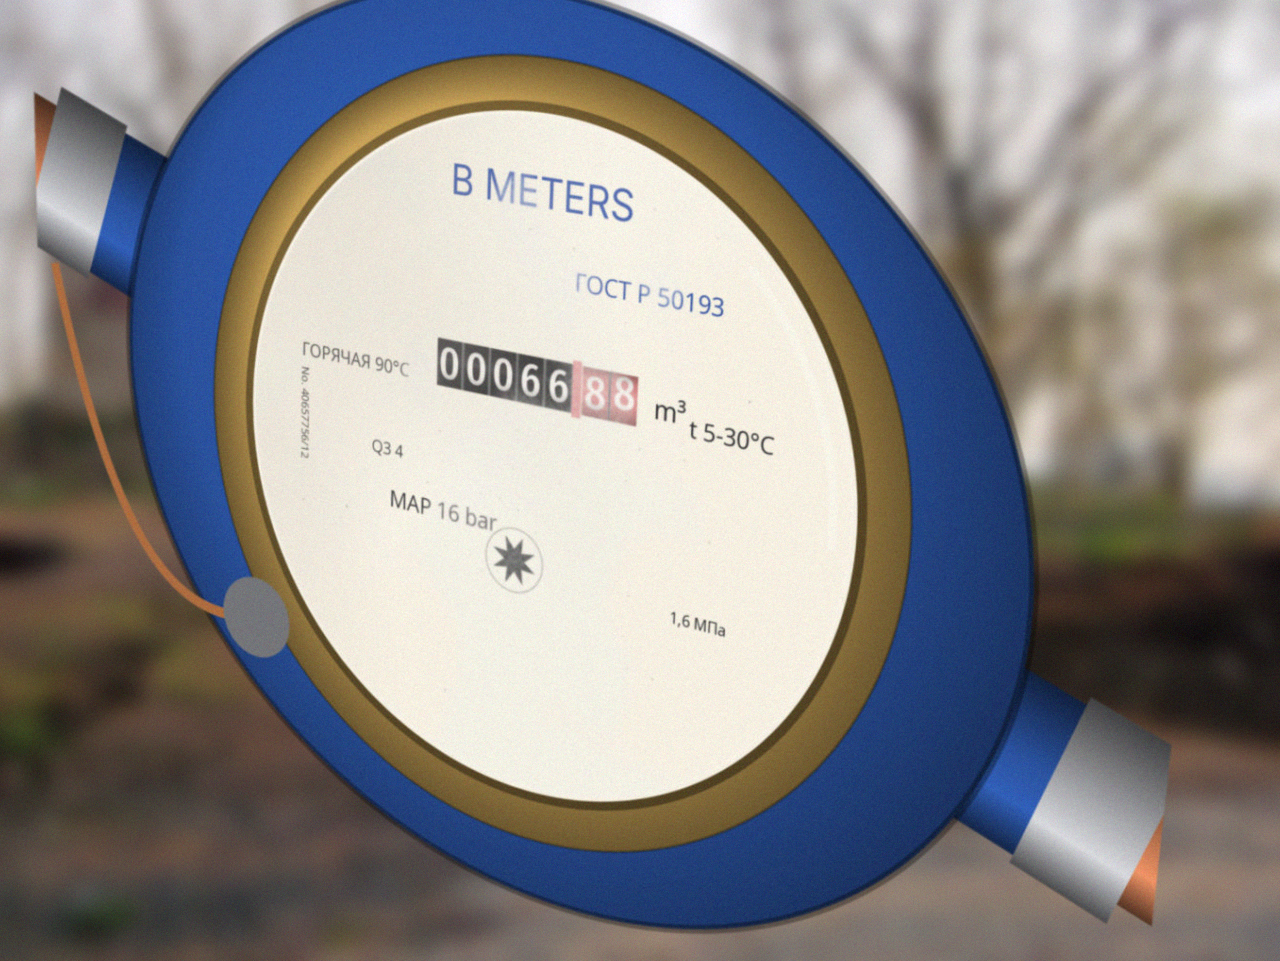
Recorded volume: 66.88
